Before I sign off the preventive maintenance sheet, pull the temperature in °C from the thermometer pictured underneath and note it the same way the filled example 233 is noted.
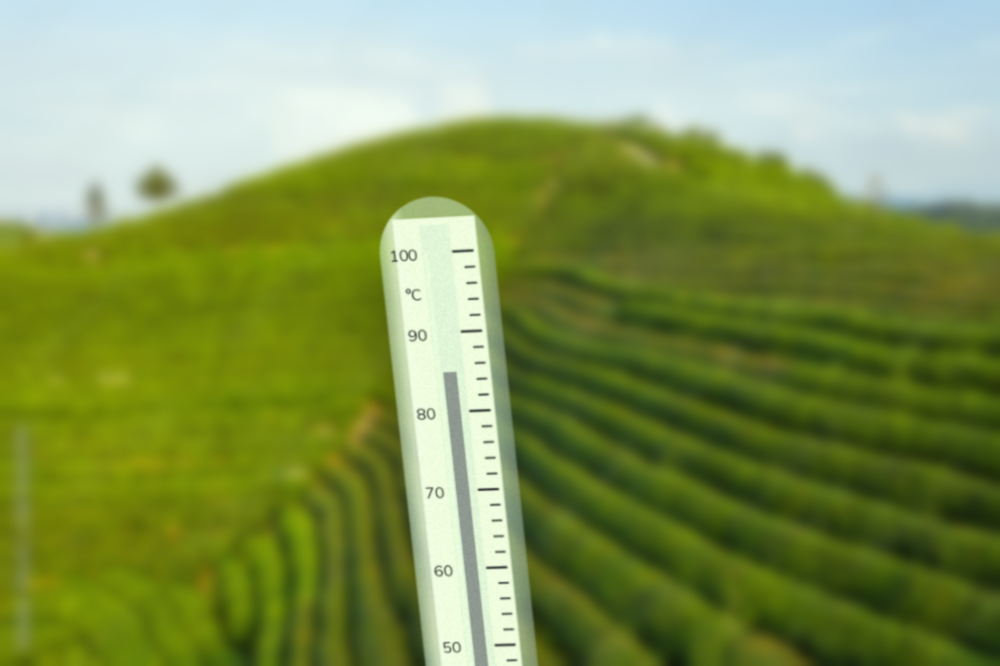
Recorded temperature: 85
